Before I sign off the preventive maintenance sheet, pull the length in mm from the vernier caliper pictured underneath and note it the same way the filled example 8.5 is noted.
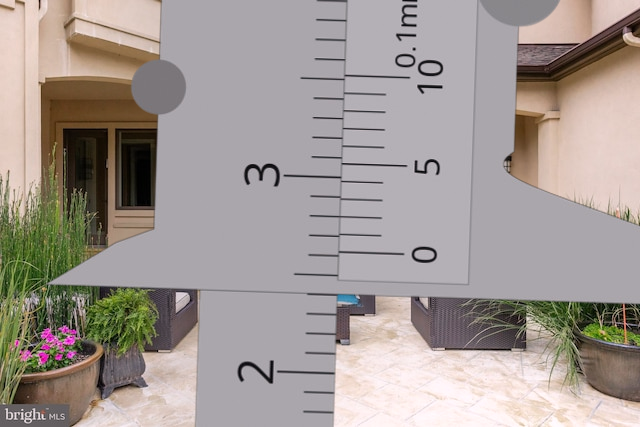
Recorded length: 26.2
